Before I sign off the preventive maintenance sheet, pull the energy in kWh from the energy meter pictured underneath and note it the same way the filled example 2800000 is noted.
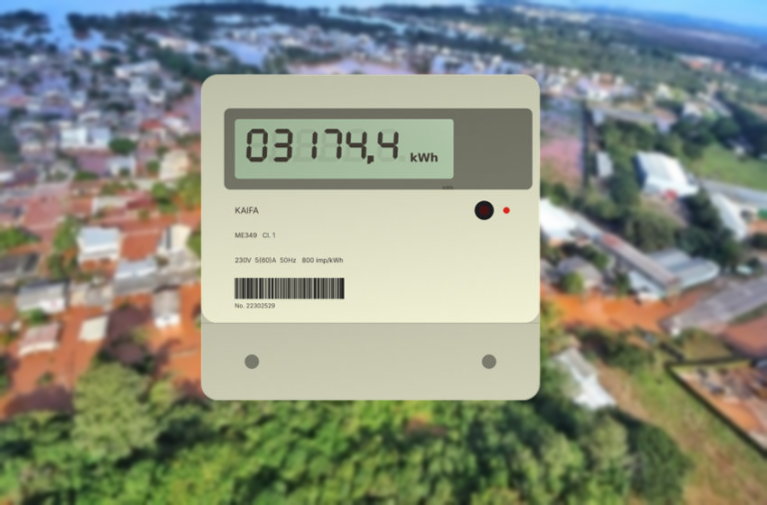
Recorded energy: 3174.4
